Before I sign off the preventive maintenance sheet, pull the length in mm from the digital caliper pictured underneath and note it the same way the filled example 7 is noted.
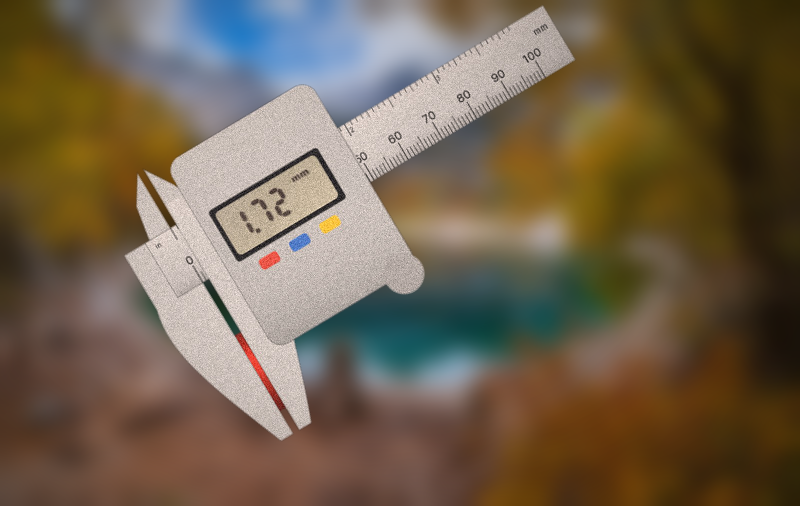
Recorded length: 1.72
